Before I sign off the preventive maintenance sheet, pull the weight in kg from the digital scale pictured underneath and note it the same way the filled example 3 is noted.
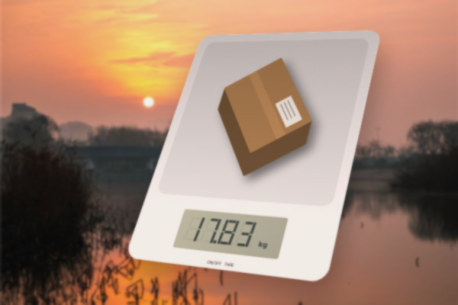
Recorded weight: 17.83
